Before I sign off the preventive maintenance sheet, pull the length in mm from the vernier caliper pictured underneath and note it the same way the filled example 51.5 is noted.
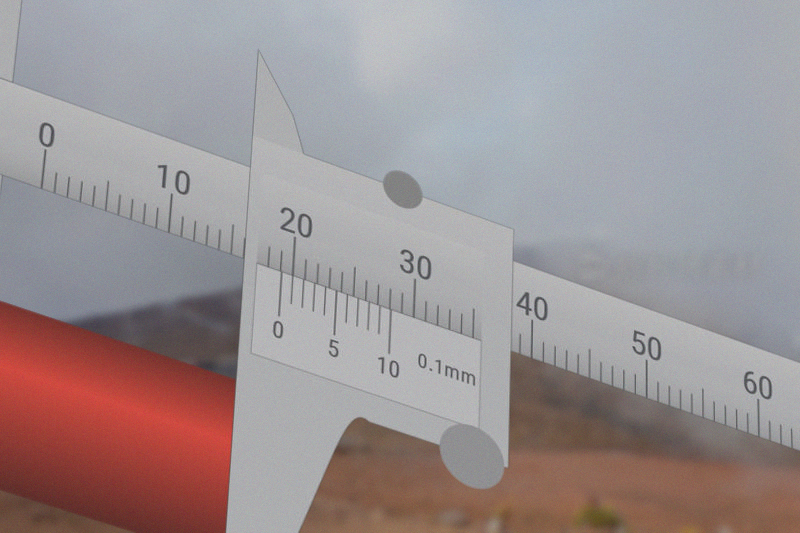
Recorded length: 19.1
